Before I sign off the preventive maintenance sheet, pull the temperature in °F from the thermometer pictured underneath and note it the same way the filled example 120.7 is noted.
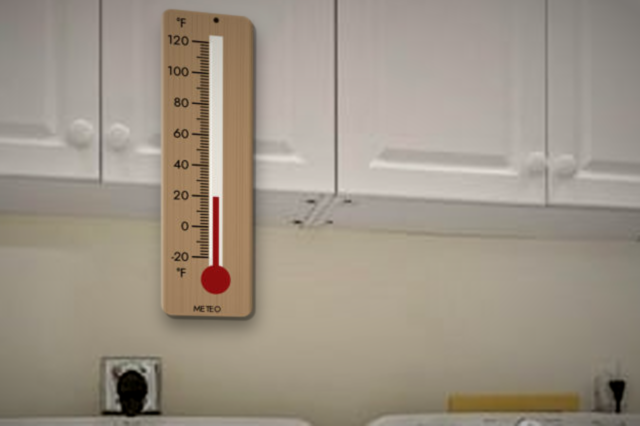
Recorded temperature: 20
